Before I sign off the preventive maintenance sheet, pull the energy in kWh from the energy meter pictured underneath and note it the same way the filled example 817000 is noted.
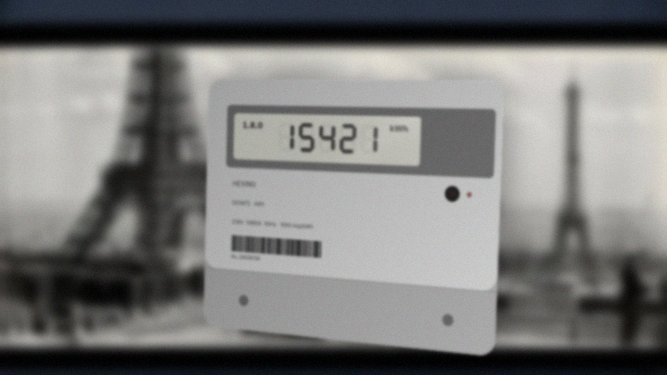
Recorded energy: 15421
